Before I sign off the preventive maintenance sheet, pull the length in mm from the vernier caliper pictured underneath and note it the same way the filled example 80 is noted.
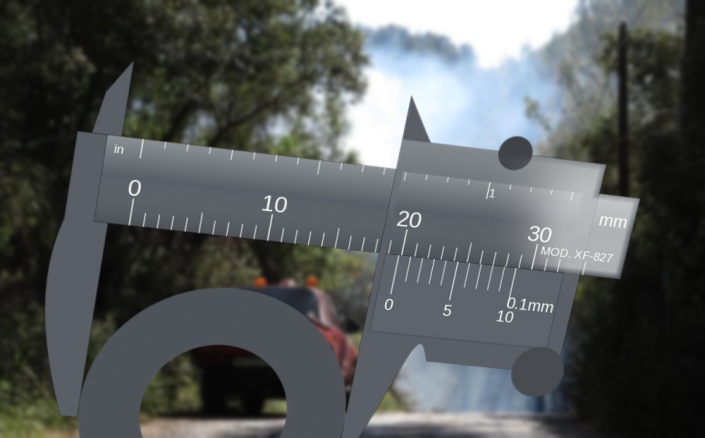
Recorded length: 19.8
